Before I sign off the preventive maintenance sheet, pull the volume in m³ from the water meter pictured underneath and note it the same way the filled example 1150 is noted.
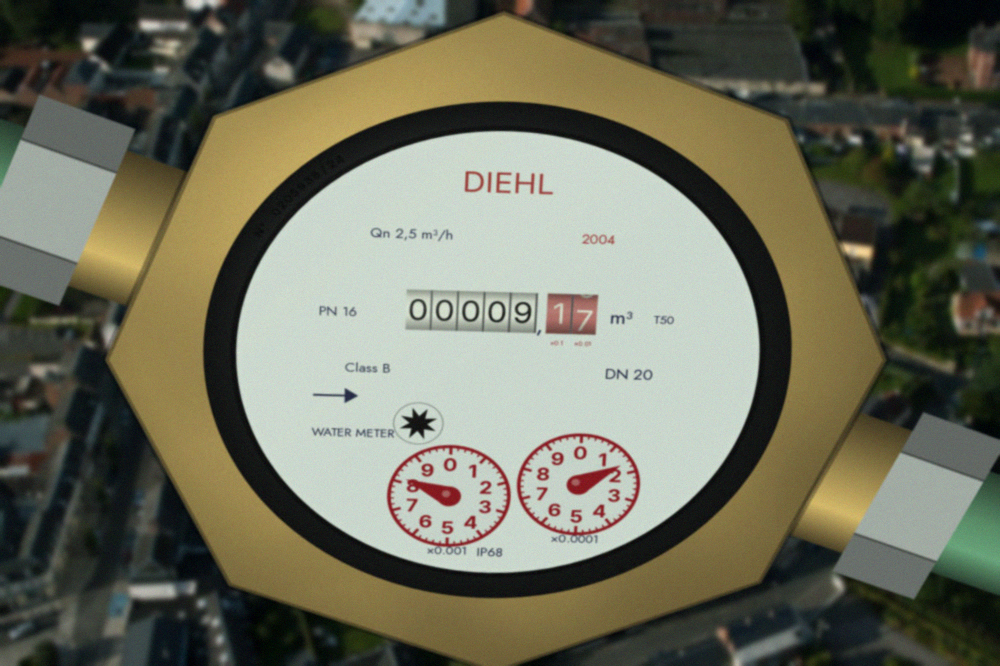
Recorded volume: 9.1681
